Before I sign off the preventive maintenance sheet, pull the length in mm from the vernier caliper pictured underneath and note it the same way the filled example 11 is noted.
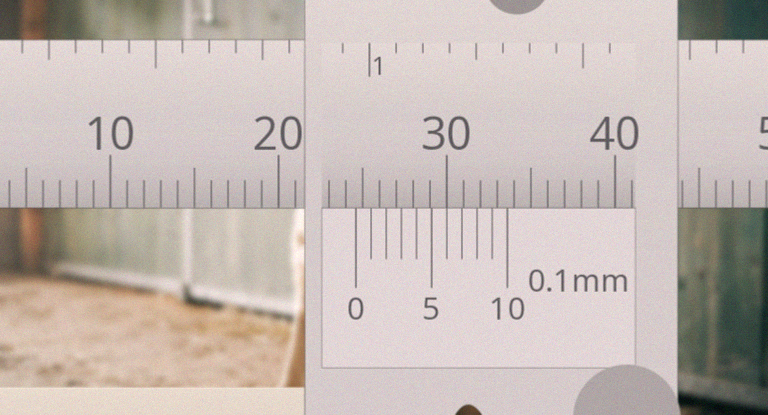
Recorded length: 24.6
